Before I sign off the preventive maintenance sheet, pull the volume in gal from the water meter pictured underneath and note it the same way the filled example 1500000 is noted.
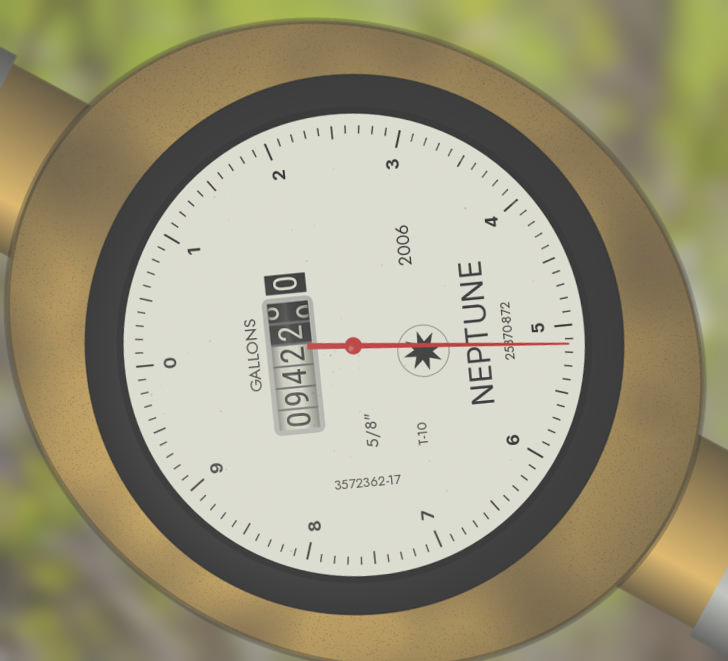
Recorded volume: 942285.1
